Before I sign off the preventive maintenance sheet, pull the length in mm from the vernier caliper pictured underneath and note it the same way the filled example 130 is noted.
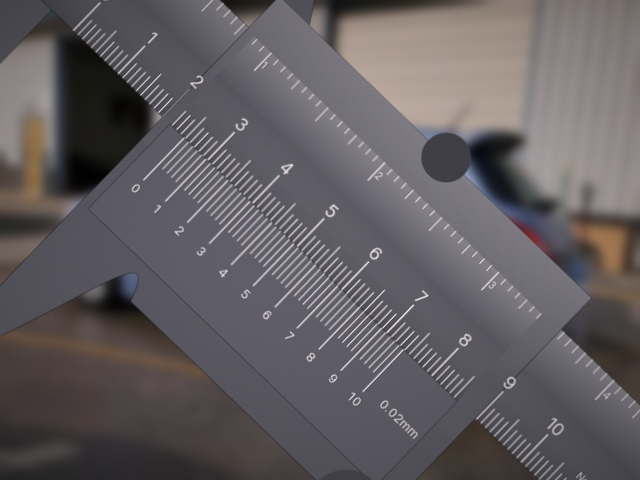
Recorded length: 24.8
